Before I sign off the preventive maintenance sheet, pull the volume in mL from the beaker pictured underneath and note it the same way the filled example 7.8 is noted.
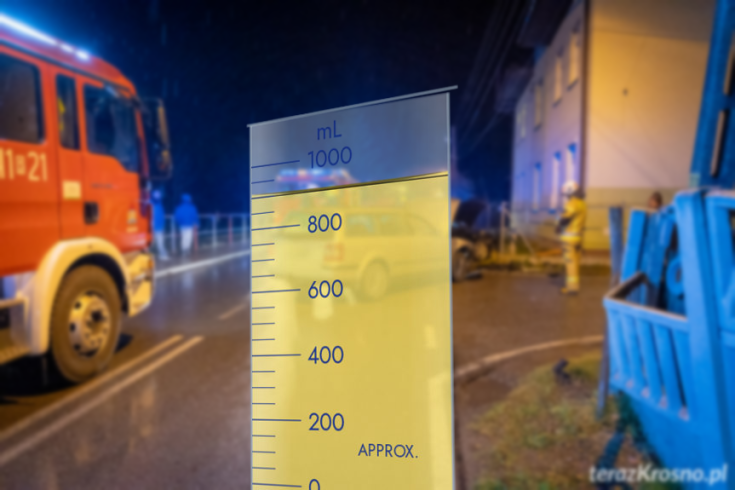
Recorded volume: 900
